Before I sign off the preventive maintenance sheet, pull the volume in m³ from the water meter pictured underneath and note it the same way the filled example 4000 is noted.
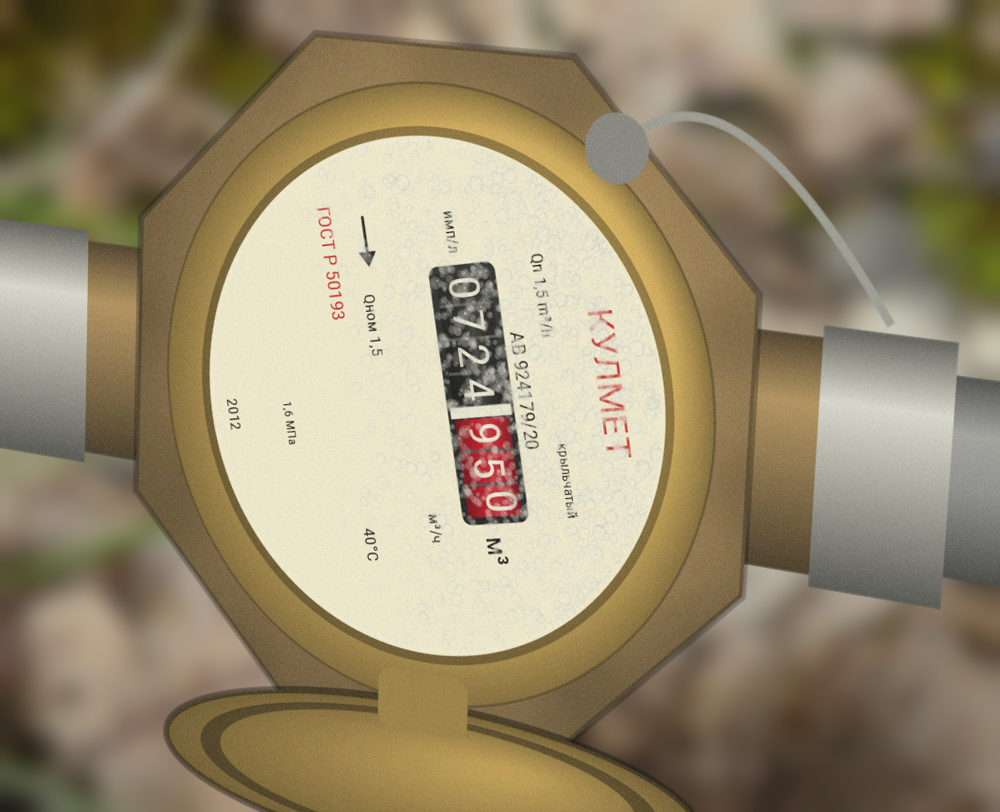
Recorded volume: 724.950
